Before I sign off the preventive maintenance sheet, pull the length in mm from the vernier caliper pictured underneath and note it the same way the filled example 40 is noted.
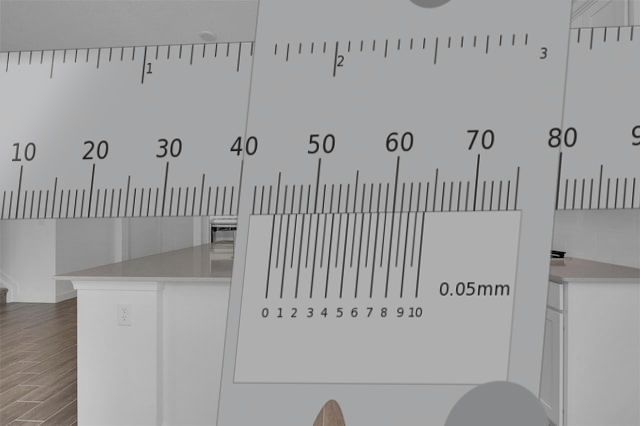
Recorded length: 44.8
